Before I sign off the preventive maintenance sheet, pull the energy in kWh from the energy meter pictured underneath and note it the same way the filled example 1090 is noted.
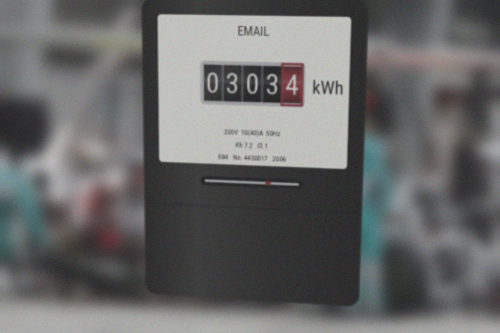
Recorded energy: 303.4
